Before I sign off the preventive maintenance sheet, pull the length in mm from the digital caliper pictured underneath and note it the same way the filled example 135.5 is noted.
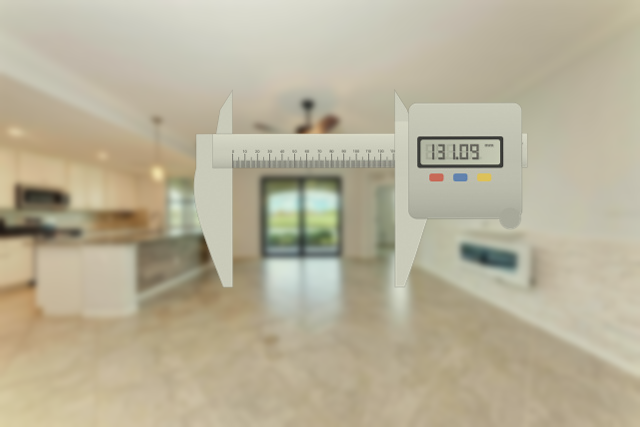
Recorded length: 131.09
